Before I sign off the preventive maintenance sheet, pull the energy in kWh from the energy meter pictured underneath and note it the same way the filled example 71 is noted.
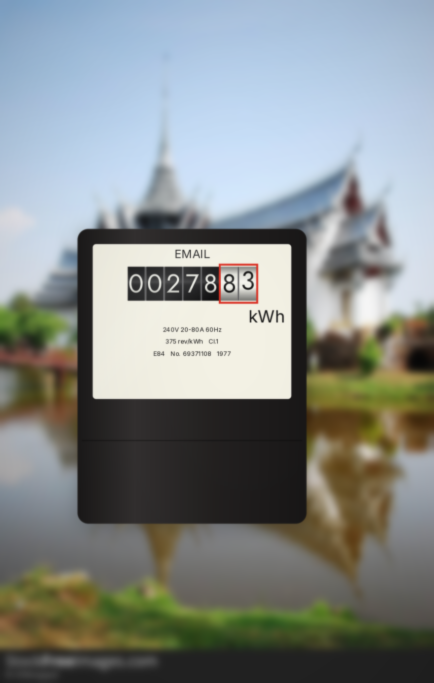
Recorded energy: 278.83
